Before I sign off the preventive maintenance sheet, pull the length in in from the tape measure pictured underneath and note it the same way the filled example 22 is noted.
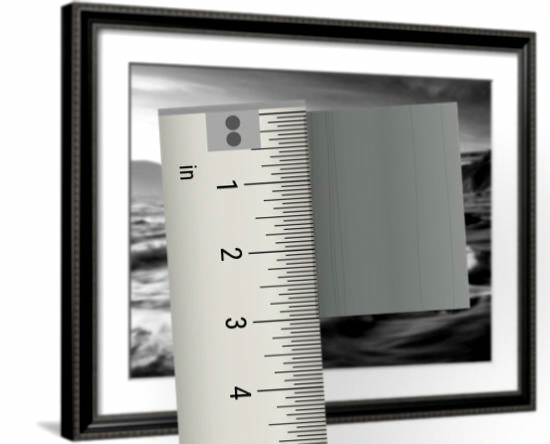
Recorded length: 3
